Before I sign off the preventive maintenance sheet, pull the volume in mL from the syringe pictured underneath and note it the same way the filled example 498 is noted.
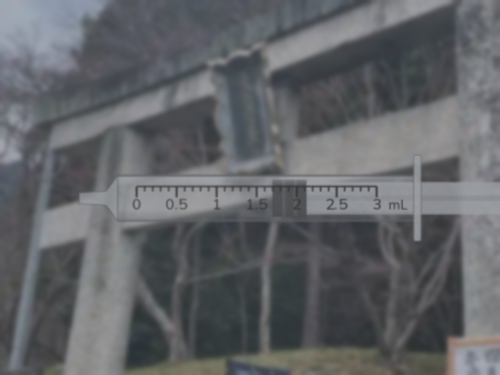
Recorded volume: 1.7
